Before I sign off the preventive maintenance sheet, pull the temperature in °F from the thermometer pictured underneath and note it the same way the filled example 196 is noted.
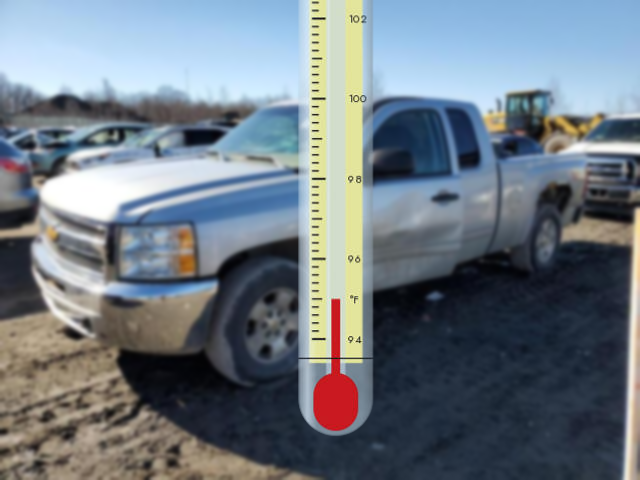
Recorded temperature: 95
